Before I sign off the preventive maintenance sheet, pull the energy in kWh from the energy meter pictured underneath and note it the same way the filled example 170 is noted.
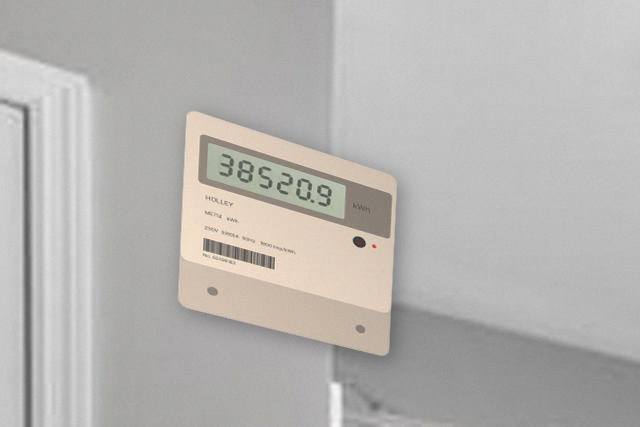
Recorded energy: 38520.9
